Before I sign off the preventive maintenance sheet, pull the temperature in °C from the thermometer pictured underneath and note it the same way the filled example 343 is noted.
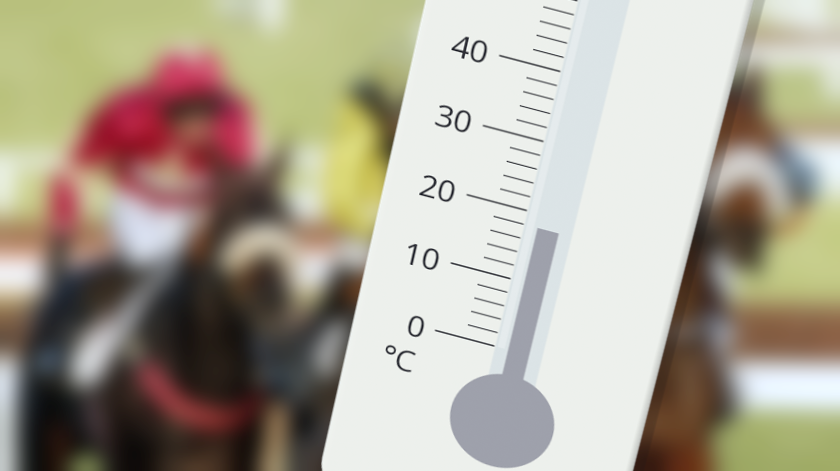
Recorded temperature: 18
